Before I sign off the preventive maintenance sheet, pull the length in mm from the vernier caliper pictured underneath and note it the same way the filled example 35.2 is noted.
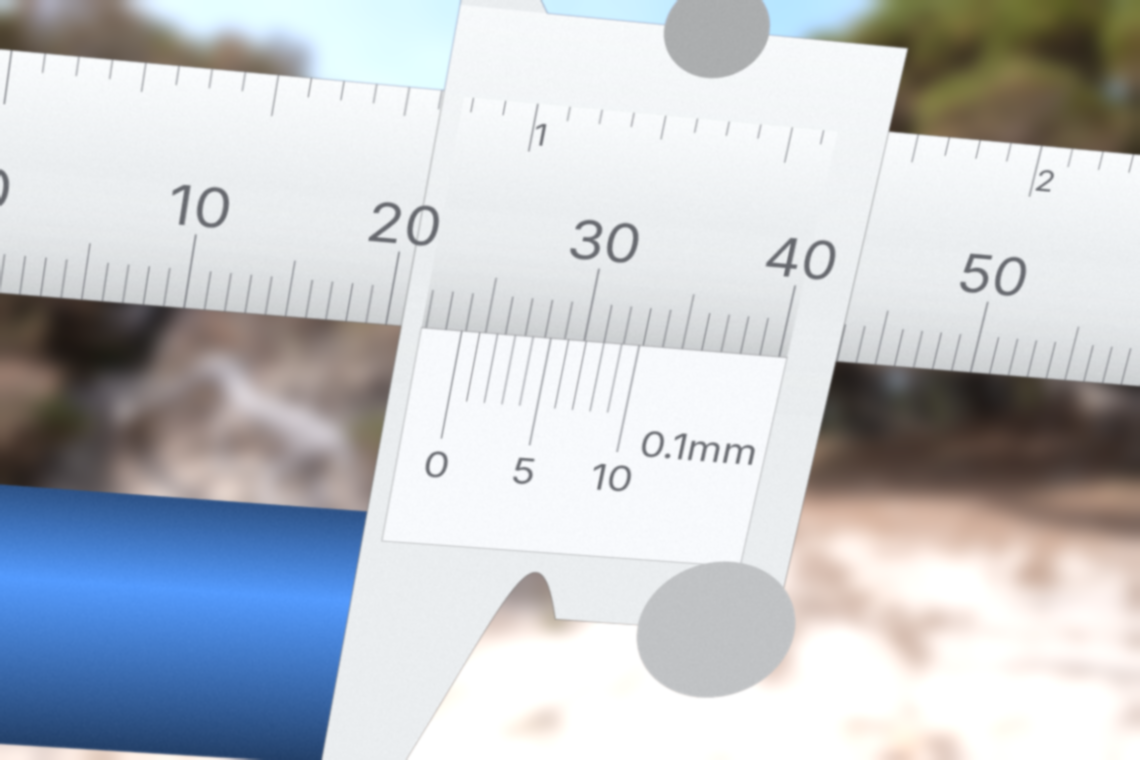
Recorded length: 23.8
